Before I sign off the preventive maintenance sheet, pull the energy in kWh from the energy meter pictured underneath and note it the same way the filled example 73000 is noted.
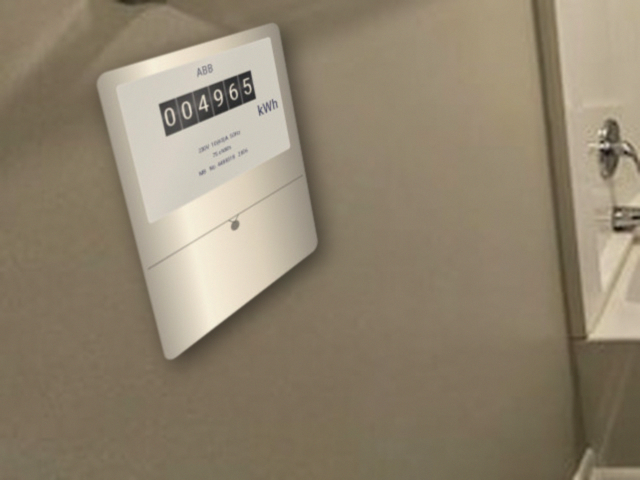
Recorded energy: 4965
